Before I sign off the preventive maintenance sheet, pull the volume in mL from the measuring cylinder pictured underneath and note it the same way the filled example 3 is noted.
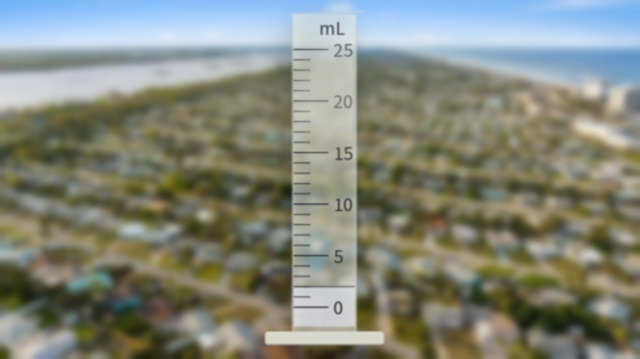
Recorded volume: 2
